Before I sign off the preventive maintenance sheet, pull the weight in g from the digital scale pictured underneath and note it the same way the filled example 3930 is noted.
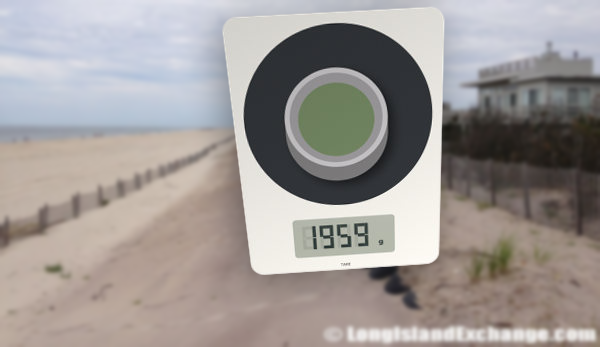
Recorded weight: 1959
